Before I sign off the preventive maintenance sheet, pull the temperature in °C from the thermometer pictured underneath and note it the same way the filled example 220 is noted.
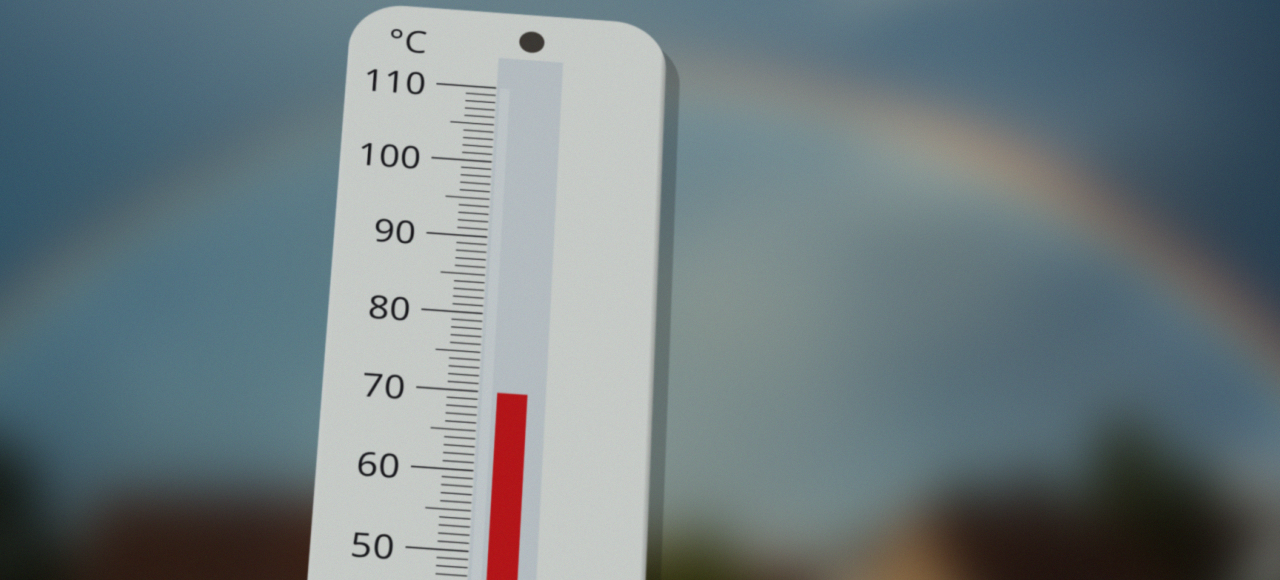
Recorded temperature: 70
